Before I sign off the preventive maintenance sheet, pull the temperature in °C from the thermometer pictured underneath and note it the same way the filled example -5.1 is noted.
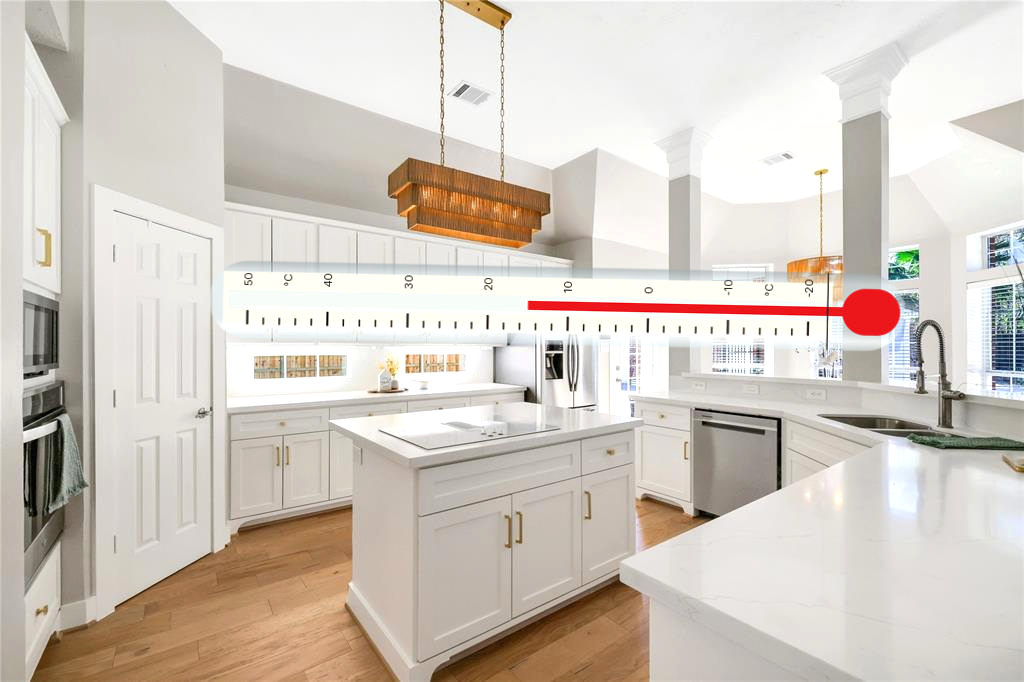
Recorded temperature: 15
